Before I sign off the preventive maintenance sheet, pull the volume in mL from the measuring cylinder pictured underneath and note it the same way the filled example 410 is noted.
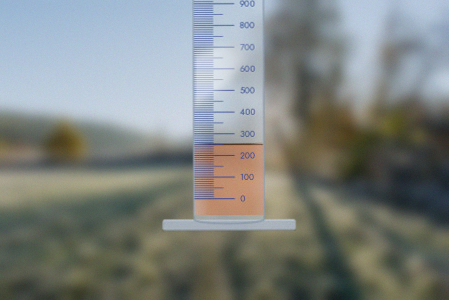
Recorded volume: 250
